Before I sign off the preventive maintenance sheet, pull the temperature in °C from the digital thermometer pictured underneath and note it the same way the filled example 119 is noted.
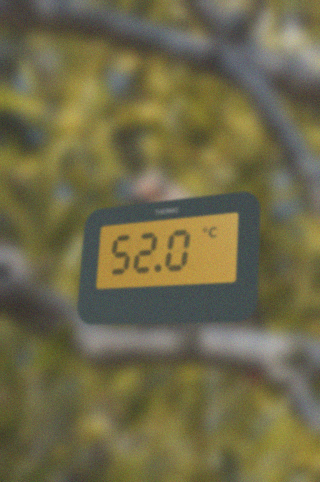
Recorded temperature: 52.0
